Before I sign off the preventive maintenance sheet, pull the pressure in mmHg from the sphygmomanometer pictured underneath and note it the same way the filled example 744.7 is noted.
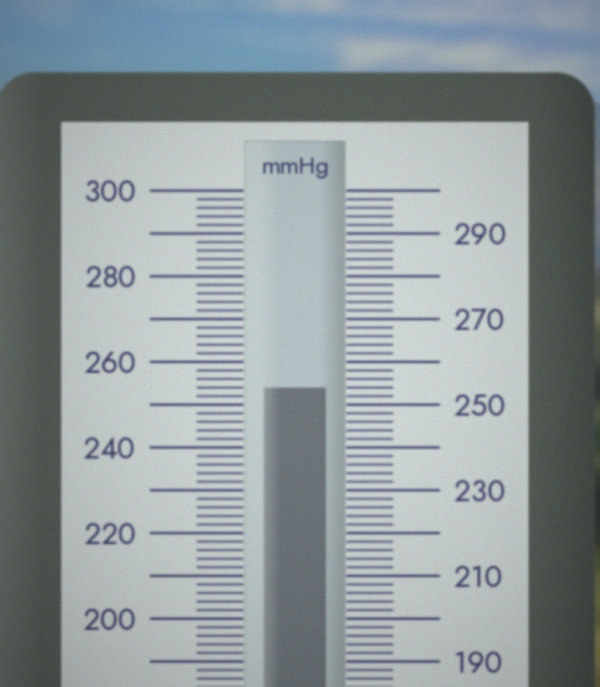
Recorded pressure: 254
